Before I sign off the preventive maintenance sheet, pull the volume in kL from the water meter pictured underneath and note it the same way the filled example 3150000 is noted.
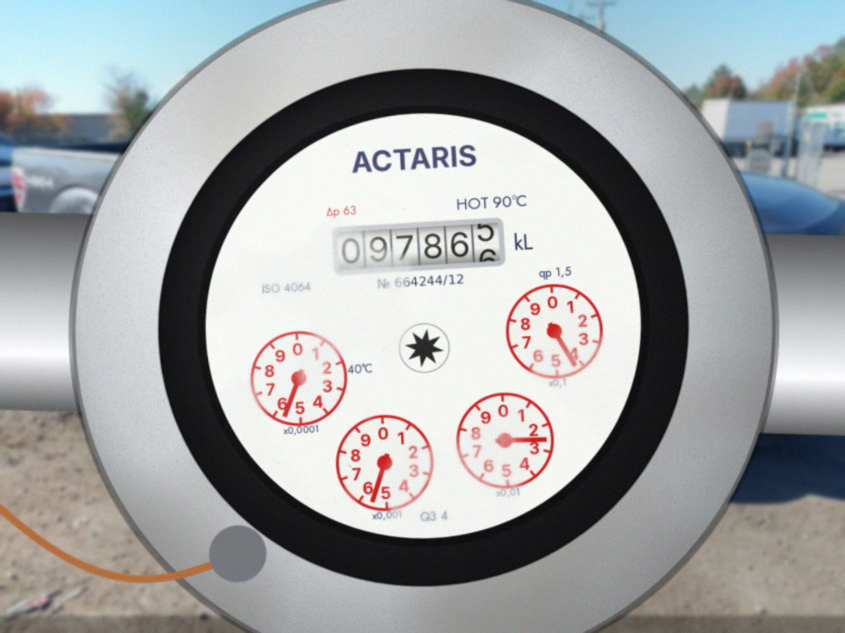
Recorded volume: 97865.4255
